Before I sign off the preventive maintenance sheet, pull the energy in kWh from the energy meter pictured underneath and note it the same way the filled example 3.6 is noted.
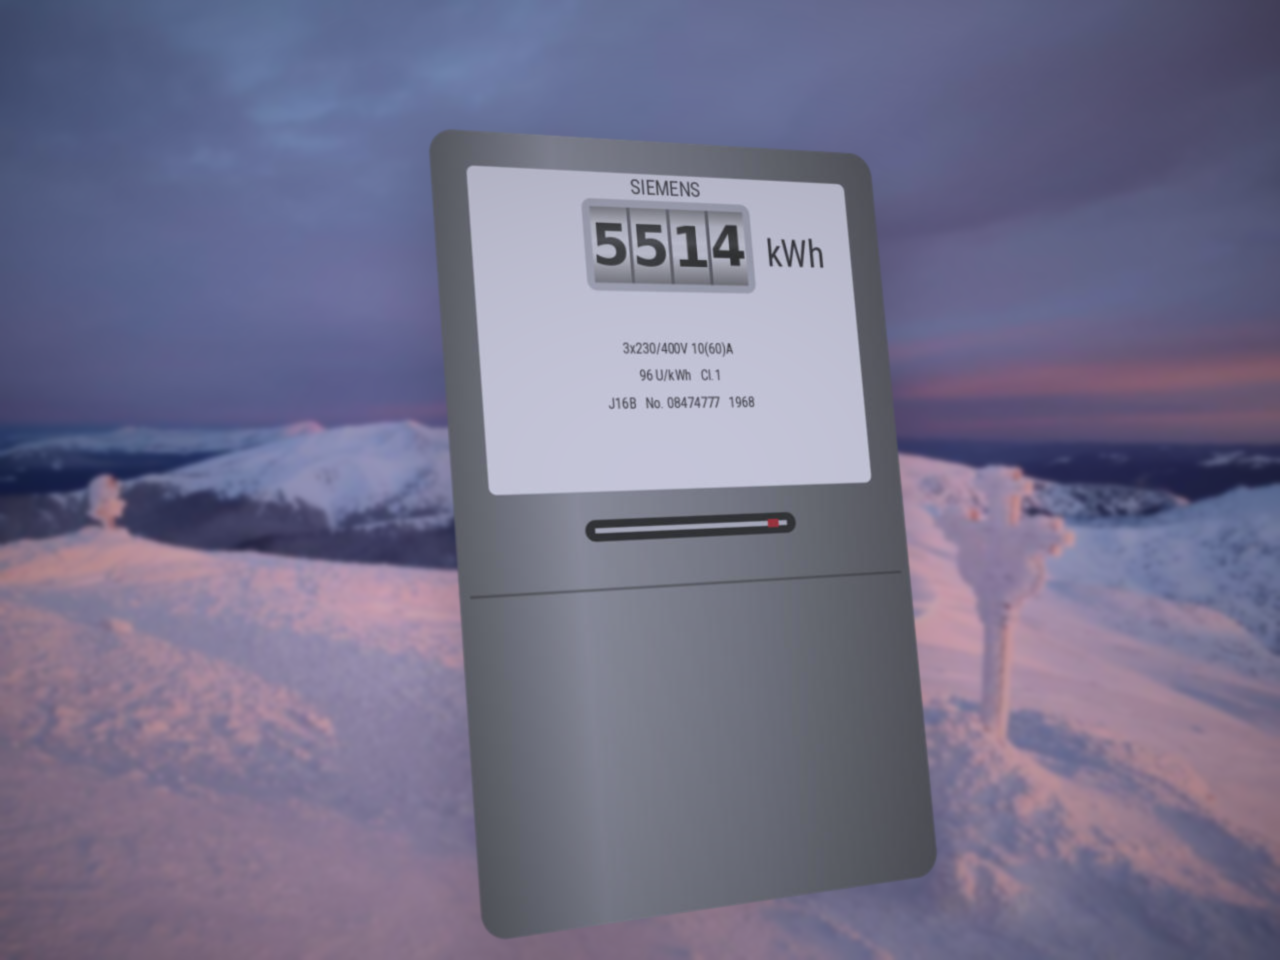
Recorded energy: 5514
